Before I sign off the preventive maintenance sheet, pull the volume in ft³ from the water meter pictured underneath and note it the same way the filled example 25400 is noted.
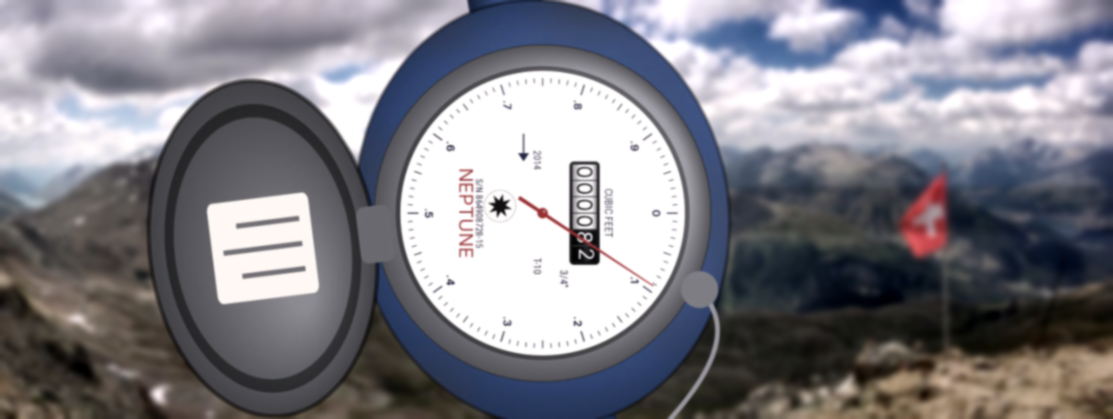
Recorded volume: 82.09
